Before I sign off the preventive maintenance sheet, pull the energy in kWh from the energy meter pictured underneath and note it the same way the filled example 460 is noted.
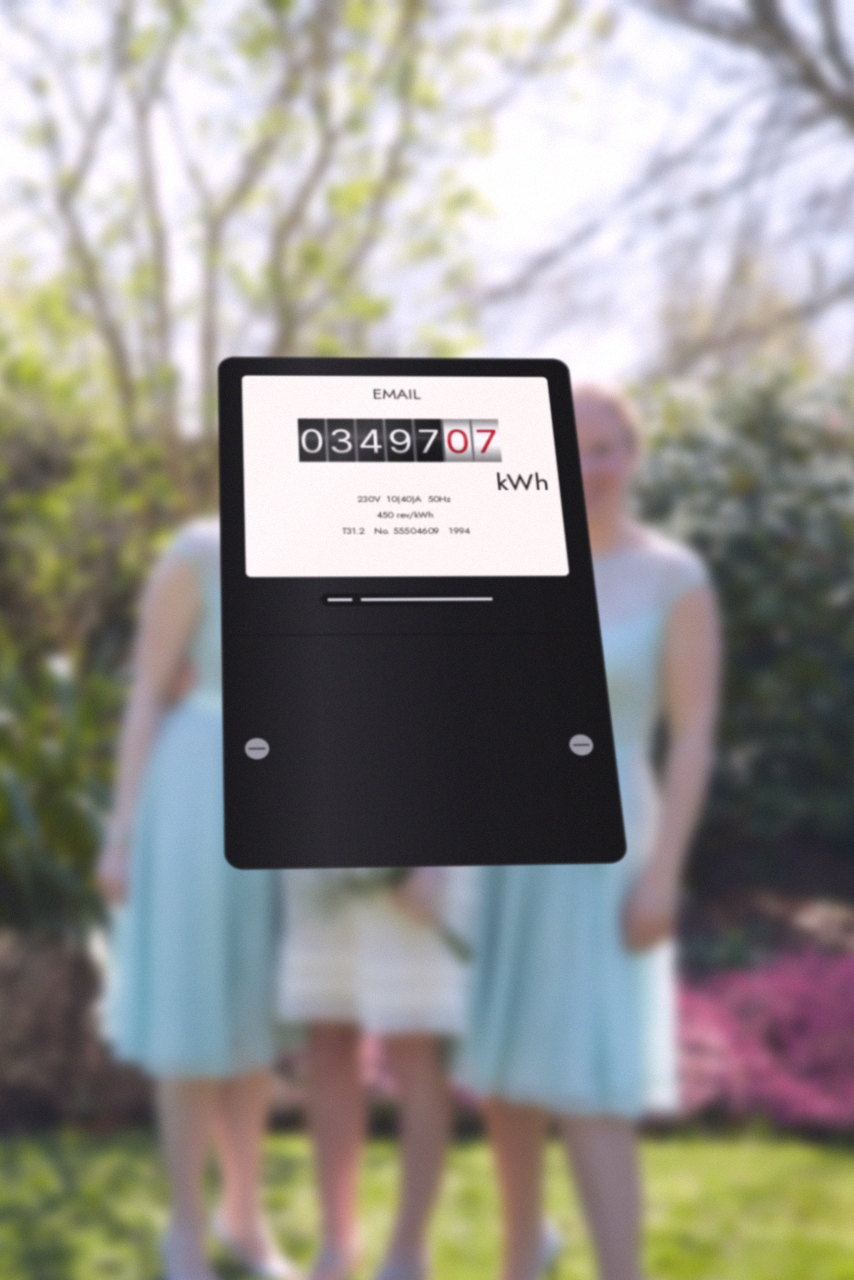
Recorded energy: 3497.07
